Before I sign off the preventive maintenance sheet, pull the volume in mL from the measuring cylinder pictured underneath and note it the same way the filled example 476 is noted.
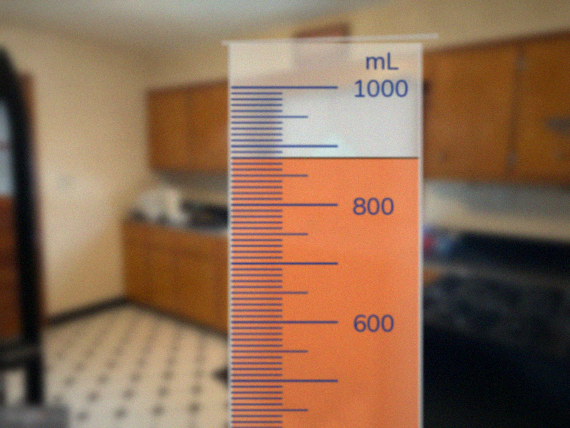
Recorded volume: 880
